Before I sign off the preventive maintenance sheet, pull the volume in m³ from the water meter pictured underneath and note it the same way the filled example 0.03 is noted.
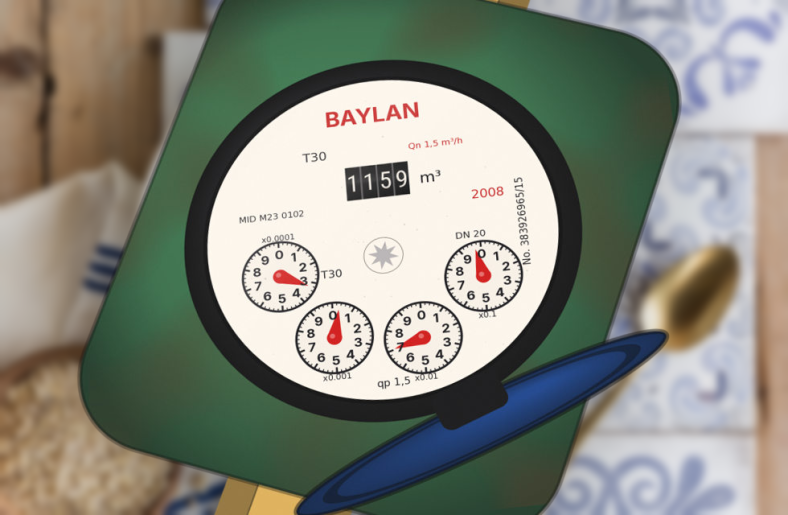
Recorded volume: 1158.9703
